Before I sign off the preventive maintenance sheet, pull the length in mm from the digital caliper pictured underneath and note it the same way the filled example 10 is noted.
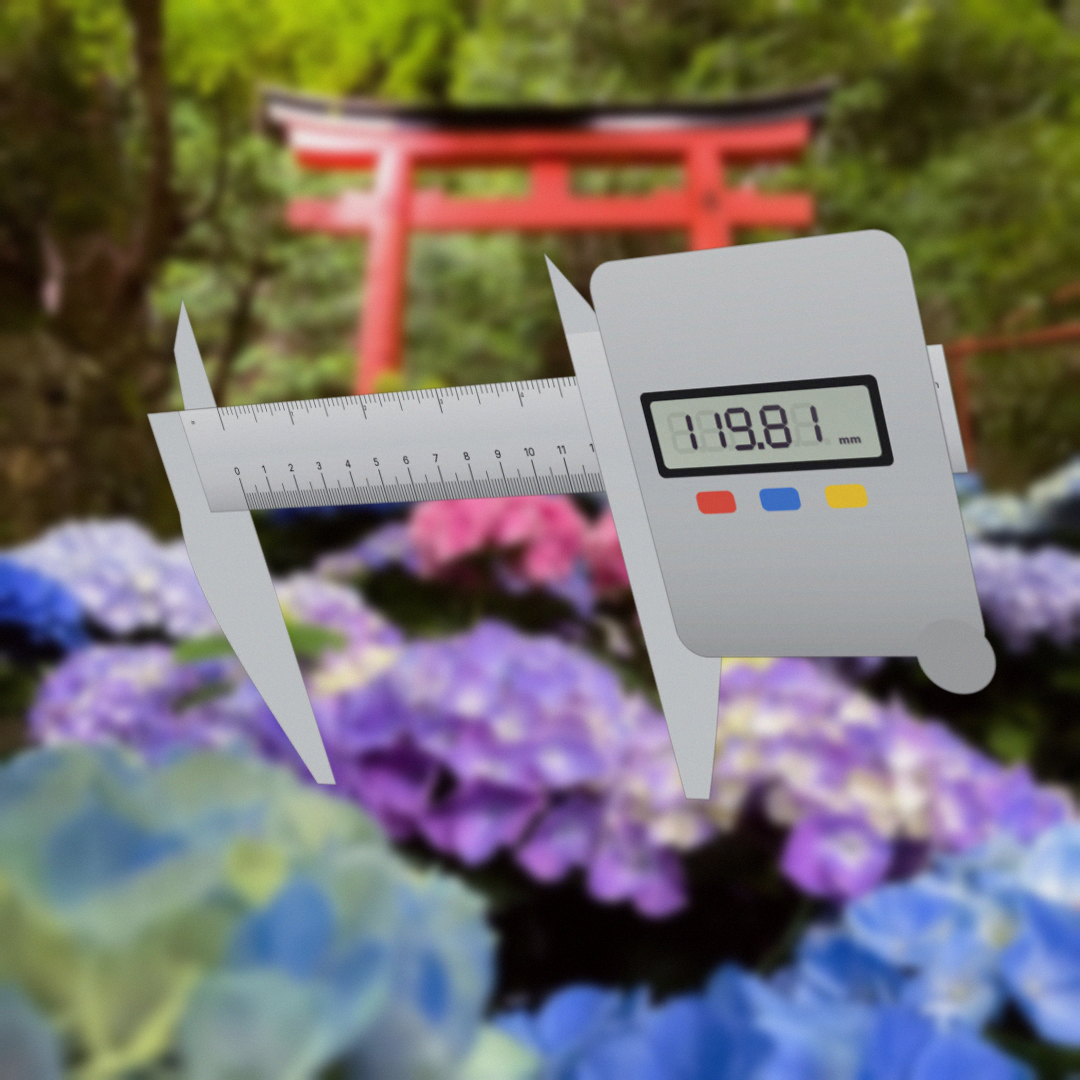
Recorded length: 119.81
